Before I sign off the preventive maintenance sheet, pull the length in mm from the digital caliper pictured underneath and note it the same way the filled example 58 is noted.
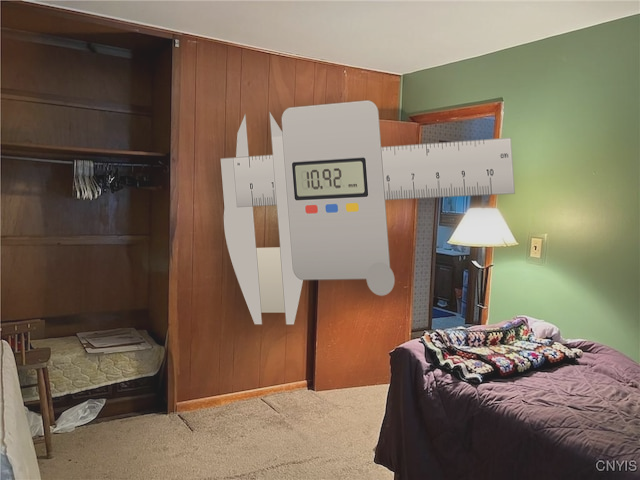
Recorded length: 10.92
